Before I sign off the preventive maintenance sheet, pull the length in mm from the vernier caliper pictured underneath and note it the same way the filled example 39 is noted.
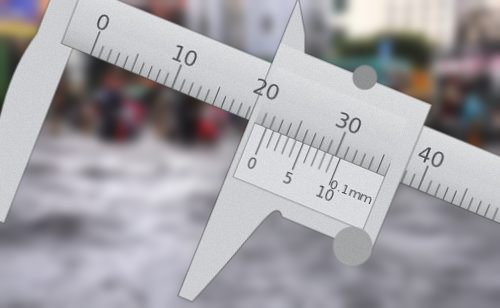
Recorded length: 21.6
